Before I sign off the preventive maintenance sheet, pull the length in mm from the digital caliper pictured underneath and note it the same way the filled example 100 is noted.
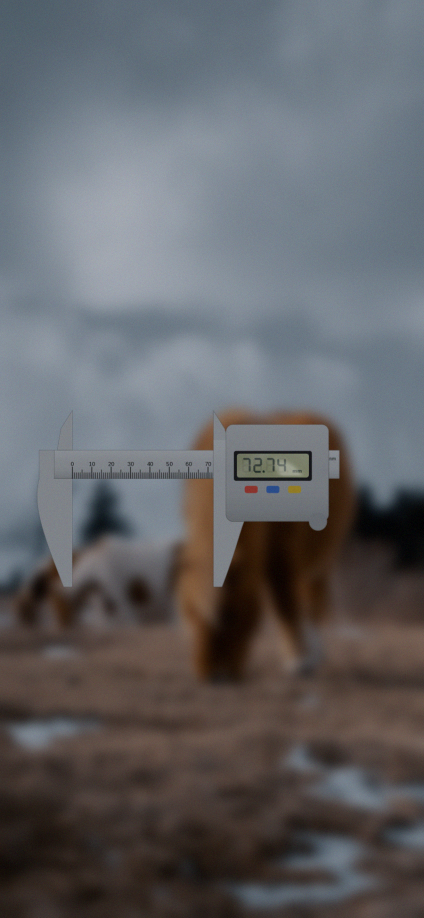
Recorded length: 72.74
